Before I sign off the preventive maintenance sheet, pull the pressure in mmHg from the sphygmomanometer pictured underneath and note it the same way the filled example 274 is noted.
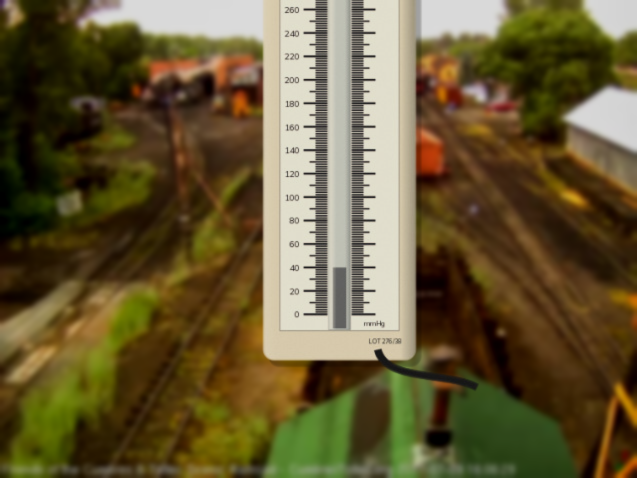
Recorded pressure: 40
